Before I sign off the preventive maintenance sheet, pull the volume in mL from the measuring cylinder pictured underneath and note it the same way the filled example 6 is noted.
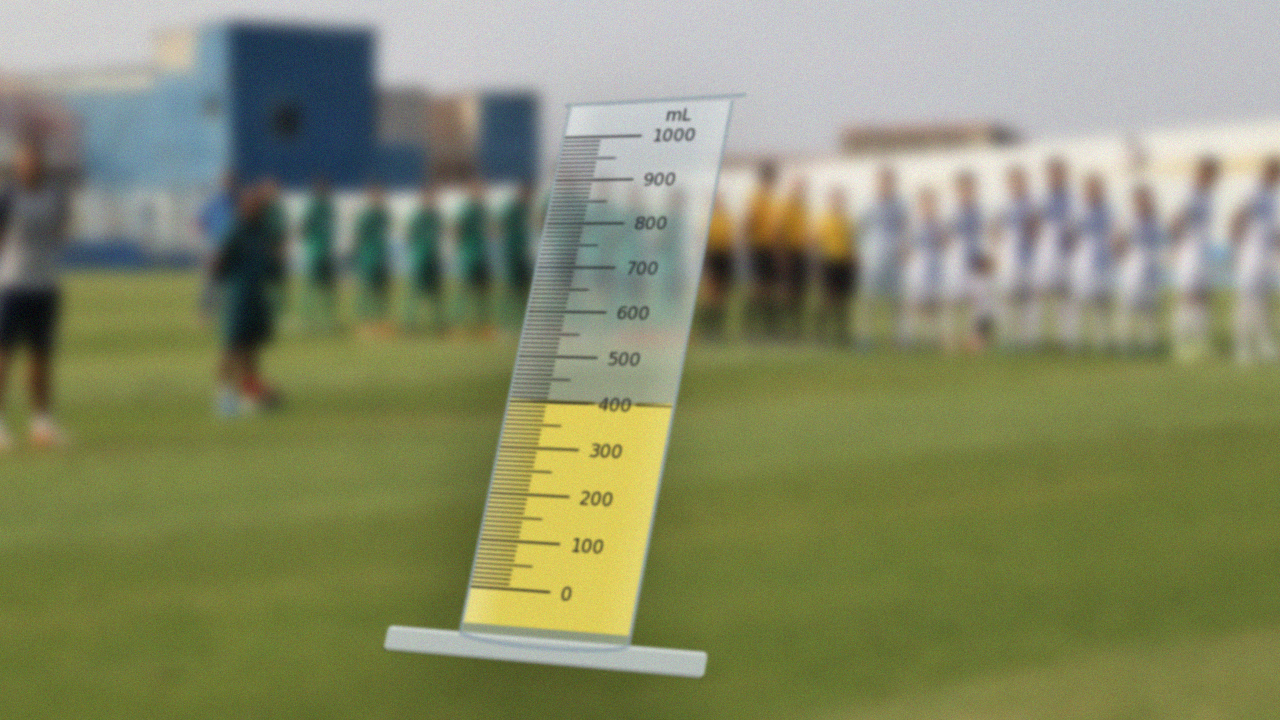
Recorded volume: 400
